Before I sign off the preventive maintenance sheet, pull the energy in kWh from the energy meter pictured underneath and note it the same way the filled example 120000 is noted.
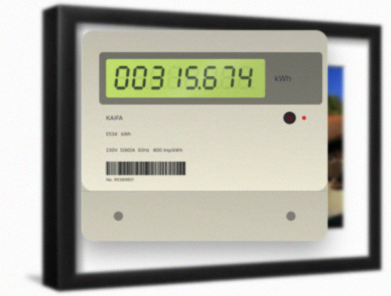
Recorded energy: 315.674
